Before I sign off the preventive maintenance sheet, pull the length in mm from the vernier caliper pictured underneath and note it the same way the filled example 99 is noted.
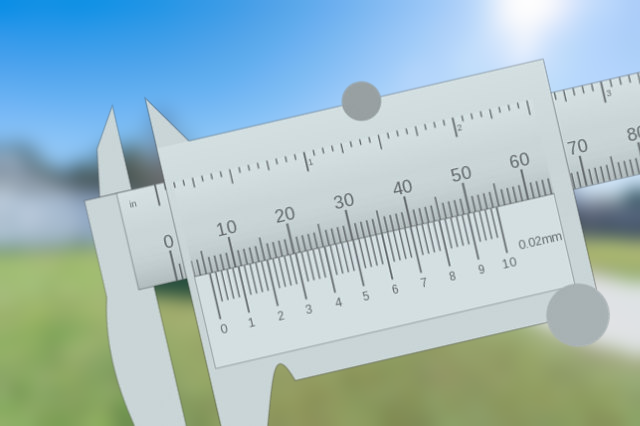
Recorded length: 5.6
